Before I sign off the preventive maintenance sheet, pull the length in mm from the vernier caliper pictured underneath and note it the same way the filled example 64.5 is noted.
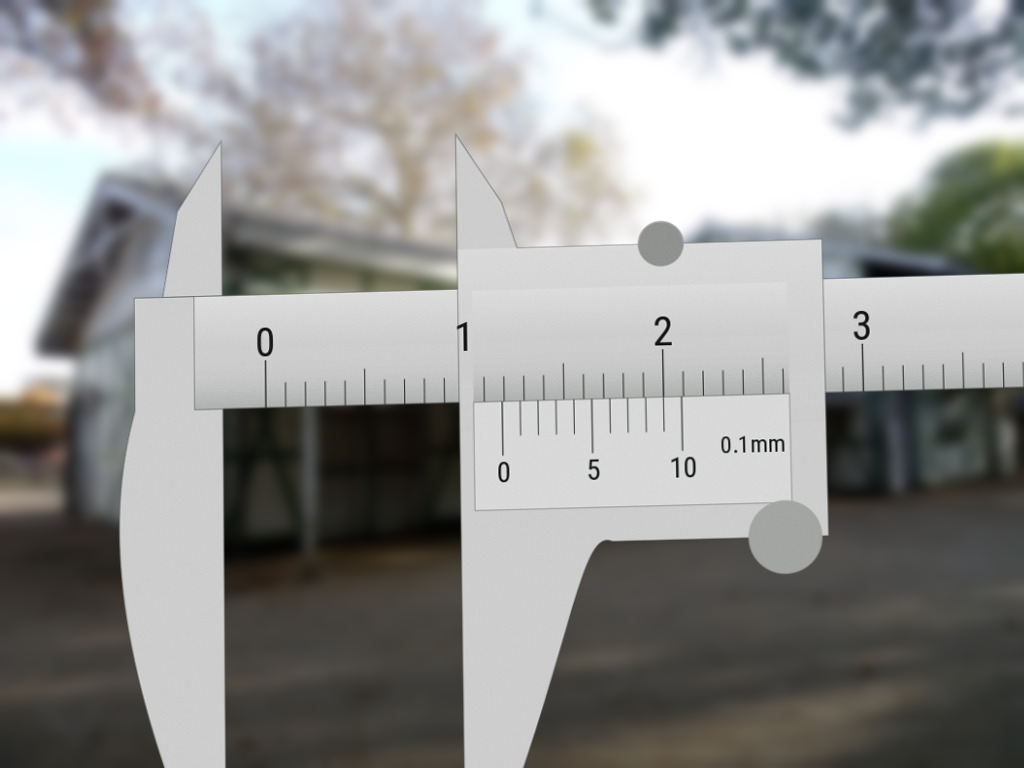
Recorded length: 11.9
